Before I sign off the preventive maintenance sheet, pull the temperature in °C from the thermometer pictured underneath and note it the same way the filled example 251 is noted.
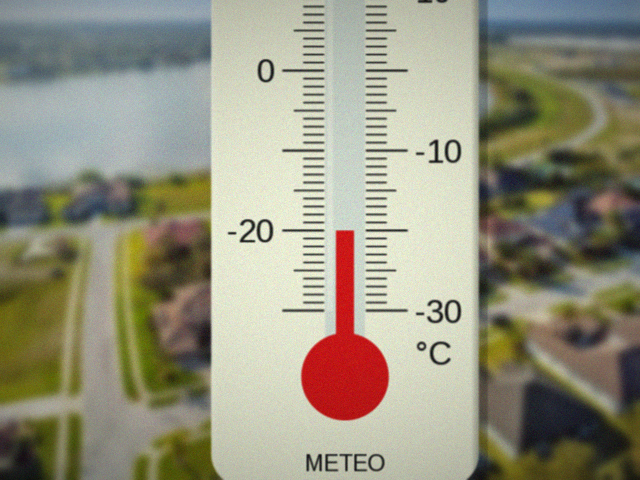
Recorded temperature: -20
